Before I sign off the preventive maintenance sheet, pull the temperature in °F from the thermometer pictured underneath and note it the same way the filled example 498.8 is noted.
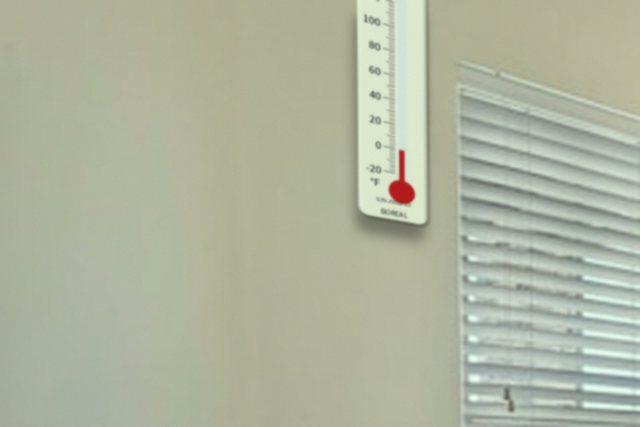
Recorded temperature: 0
